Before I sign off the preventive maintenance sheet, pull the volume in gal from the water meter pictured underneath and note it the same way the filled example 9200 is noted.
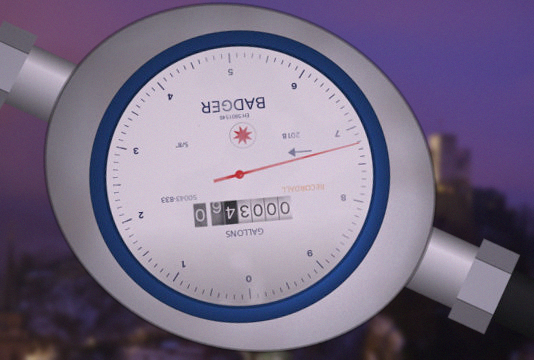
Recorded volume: 3457.2
